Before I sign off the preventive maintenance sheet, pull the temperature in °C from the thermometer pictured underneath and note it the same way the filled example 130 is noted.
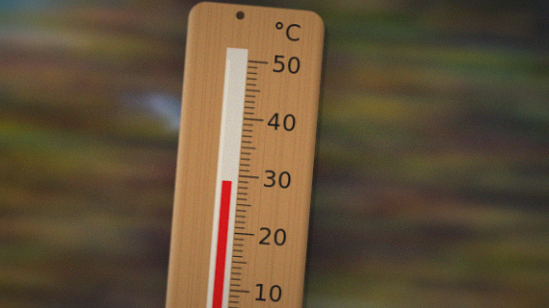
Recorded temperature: 29
